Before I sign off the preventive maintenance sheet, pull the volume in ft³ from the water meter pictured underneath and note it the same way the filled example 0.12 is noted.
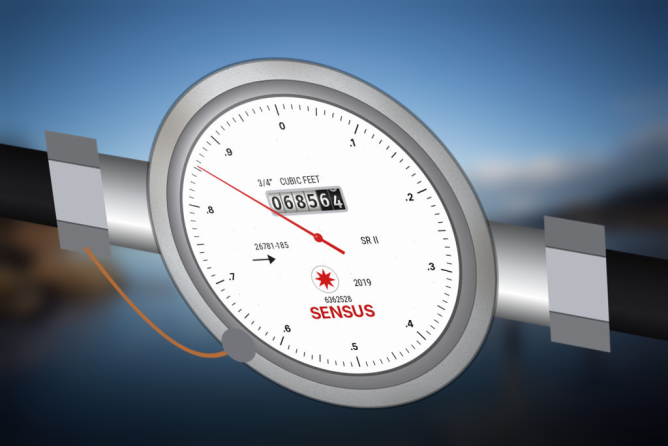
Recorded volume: 68563.85
